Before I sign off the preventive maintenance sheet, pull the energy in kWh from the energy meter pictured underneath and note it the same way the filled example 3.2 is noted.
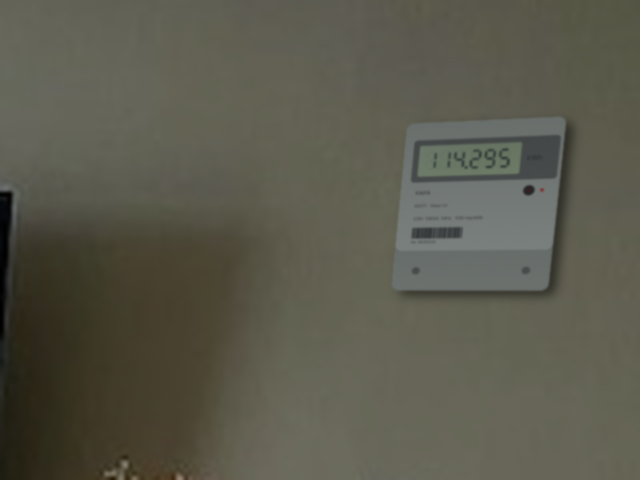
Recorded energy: 114.295
